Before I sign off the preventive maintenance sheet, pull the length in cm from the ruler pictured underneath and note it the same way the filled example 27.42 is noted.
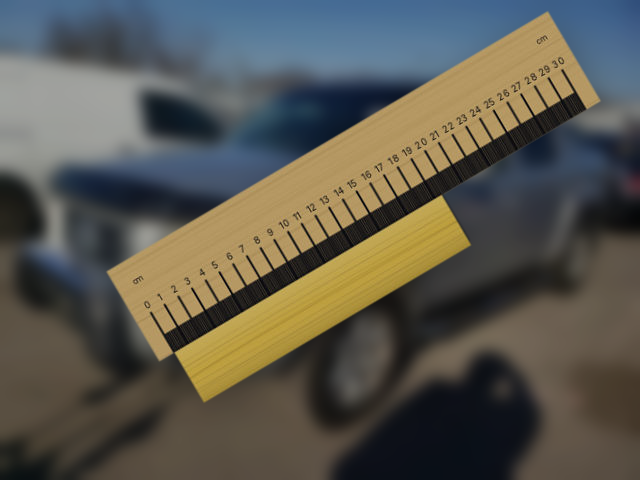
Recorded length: 19.5
